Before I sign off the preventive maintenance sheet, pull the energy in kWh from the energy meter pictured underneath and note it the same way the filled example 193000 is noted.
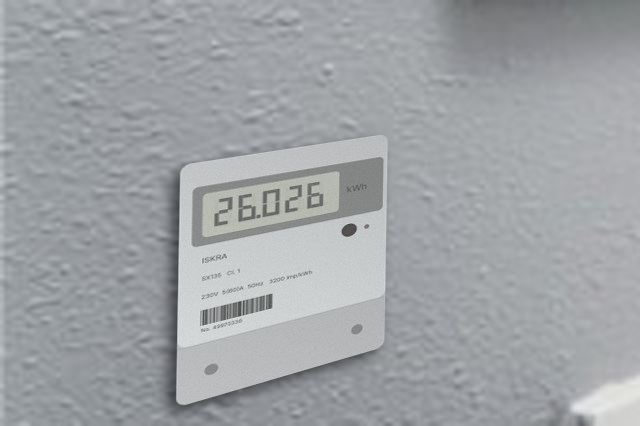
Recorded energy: 26.026
